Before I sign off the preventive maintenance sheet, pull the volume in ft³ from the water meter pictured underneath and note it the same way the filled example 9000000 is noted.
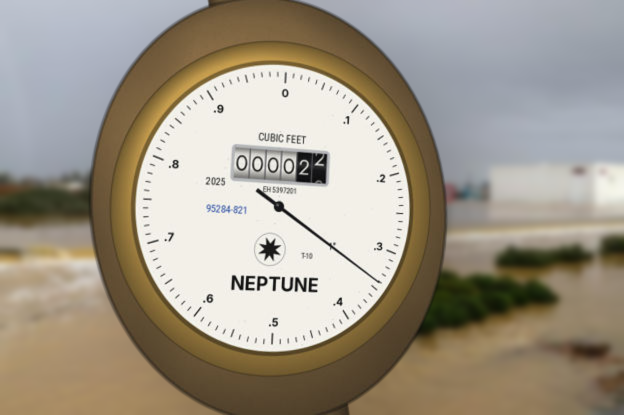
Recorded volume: 22.34
